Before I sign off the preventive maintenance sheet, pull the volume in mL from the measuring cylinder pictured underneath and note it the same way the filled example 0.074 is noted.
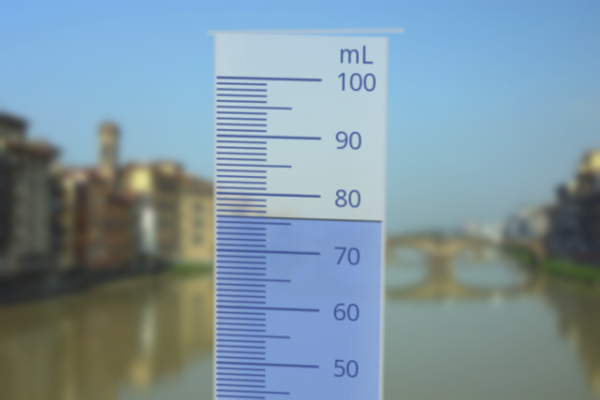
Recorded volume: 76
